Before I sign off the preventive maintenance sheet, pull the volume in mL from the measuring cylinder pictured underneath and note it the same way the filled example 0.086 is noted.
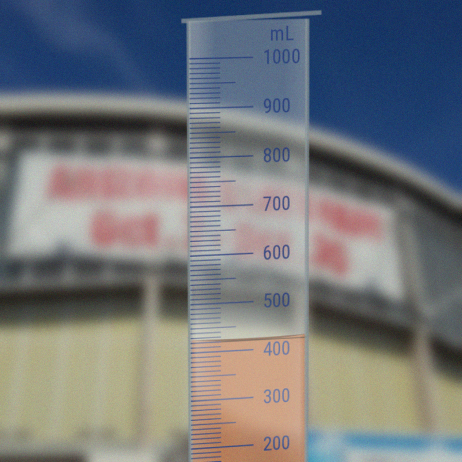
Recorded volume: 420
